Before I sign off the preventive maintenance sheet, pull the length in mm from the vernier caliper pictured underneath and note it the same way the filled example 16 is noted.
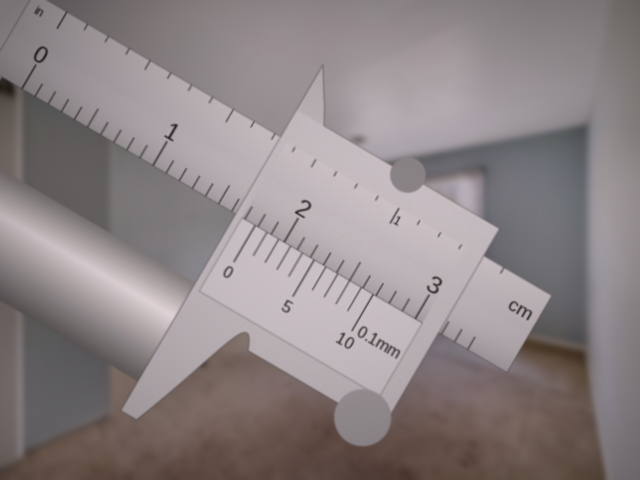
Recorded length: 17.8
